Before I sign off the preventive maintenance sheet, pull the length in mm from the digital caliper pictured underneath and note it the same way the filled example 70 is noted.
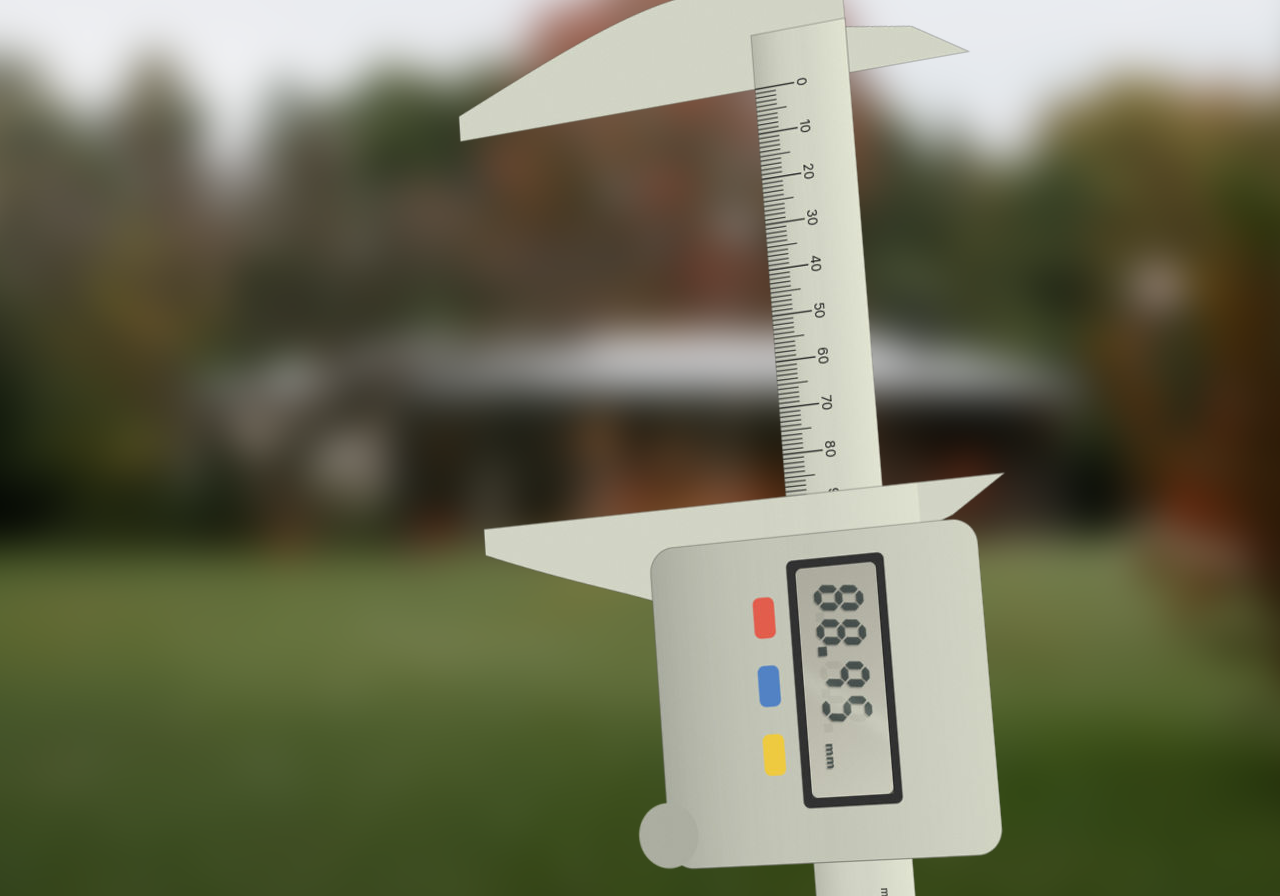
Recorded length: 88.95
